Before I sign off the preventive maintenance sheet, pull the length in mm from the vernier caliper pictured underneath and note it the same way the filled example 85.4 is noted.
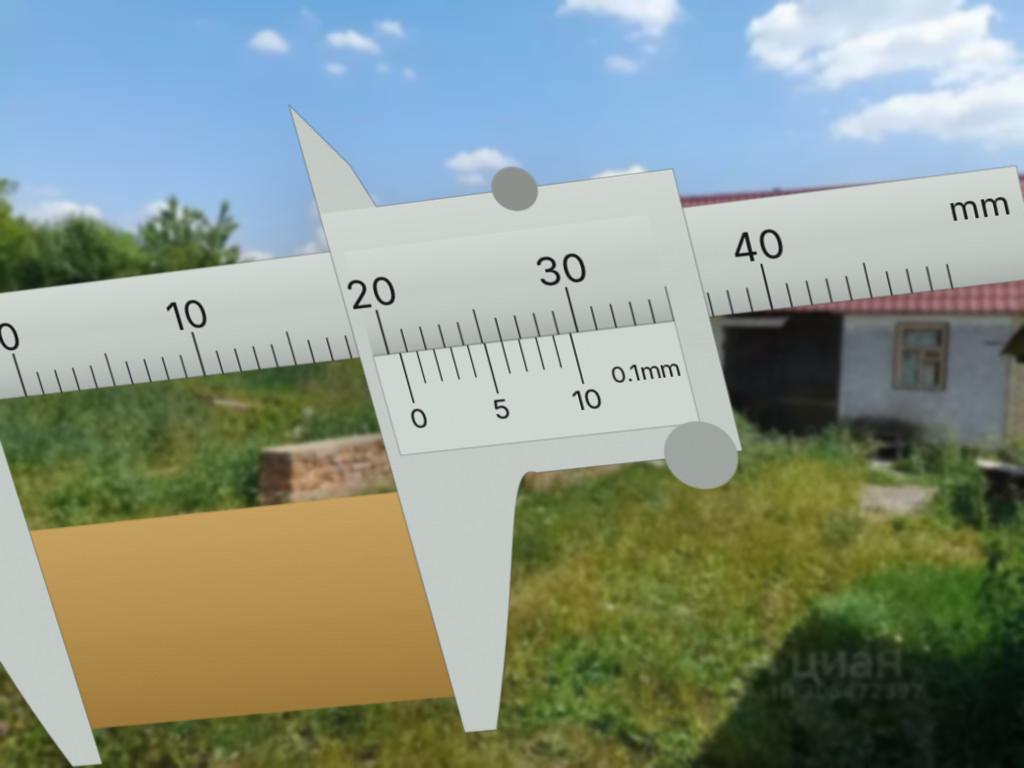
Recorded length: 20.6
